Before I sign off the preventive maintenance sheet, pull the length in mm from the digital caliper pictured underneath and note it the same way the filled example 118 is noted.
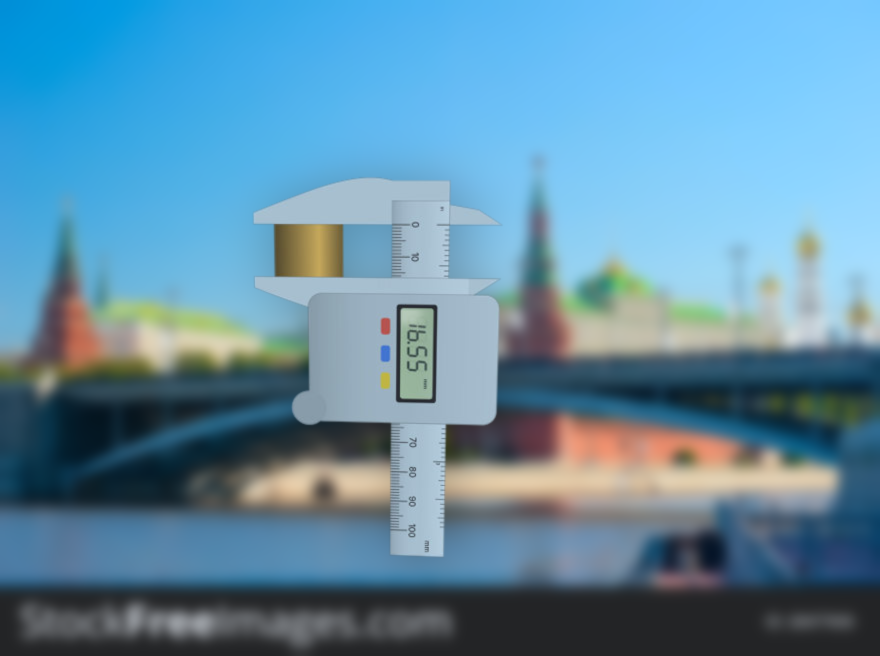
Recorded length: 16.55
